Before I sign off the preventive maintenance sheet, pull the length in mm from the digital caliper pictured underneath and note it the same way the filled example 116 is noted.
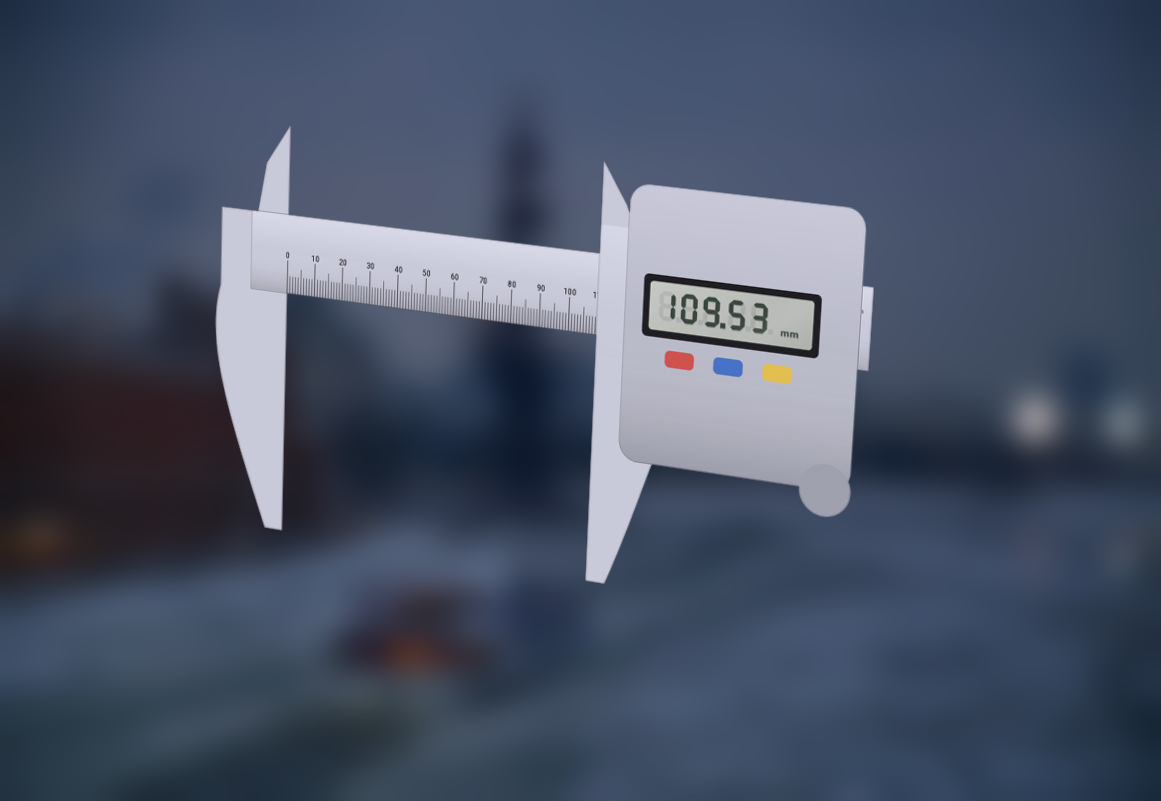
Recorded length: 109.53
